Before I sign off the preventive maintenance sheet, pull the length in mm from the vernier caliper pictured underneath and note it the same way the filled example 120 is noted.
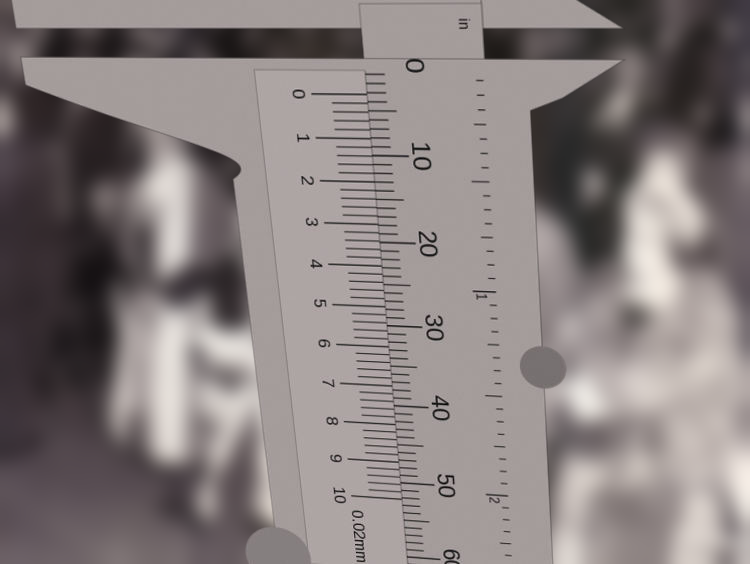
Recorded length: 3.2
